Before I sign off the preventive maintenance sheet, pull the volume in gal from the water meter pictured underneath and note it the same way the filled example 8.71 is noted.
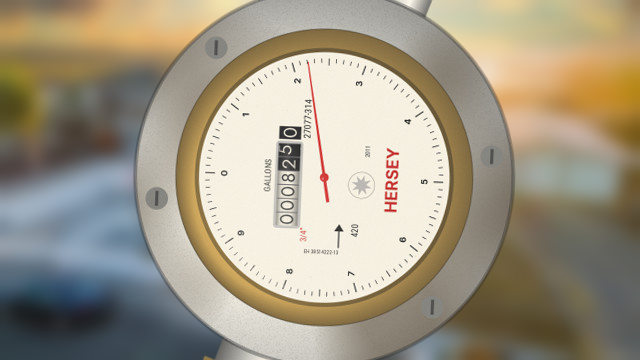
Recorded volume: 8252.2
